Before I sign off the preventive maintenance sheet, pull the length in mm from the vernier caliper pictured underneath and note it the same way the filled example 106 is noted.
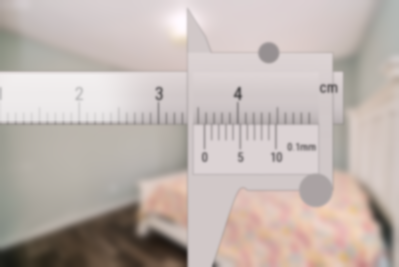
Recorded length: 35.8
